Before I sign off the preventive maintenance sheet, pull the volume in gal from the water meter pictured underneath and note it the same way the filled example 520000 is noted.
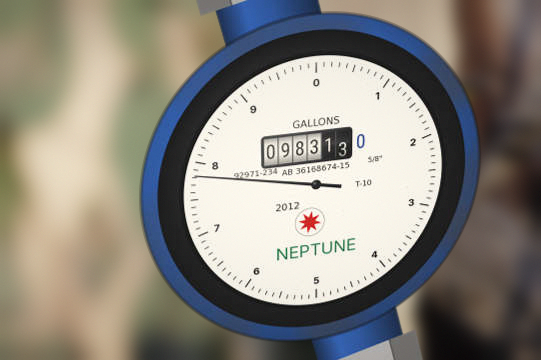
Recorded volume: 983127.8
